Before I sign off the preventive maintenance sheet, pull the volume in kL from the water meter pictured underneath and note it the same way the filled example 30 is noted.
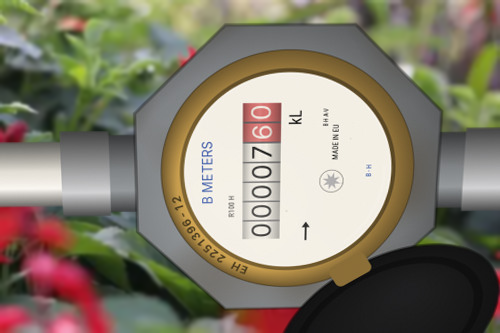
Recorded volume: 7.60
